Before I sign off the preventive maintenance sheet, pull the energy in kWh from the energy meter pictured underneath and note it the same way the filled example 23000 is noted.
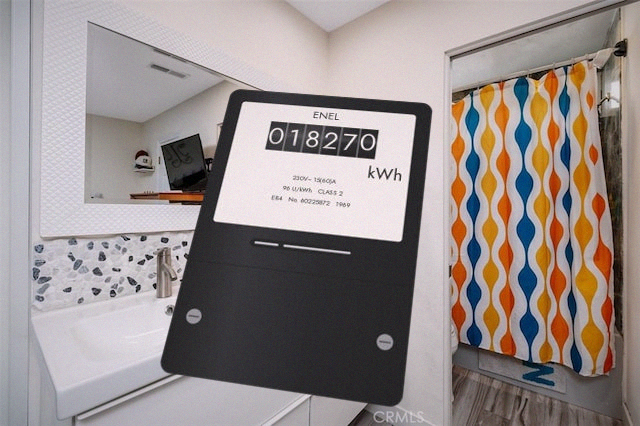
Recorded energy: 18270
